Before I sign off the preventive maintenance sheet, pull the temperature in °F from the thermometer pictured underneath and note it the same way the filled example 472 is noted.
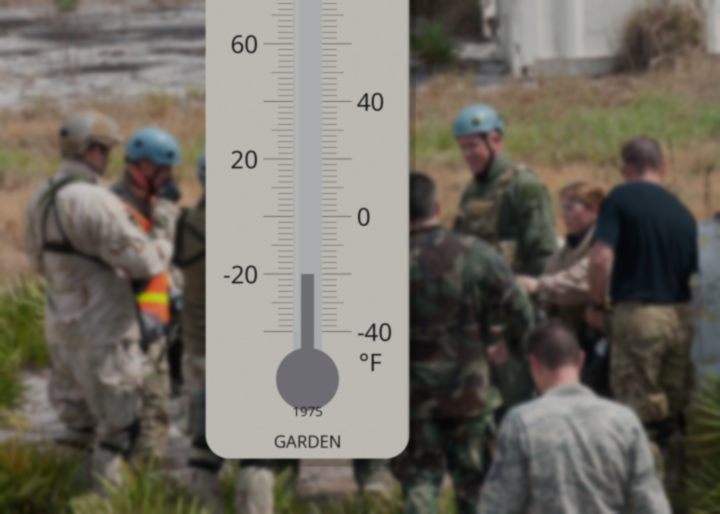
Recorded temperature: -20
